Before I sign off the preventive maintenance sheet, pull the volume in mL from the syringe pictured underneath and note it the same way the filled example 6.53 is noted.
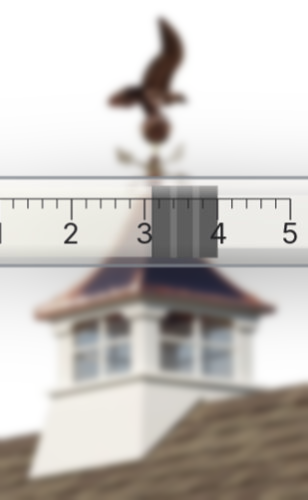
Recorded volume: 3.1
